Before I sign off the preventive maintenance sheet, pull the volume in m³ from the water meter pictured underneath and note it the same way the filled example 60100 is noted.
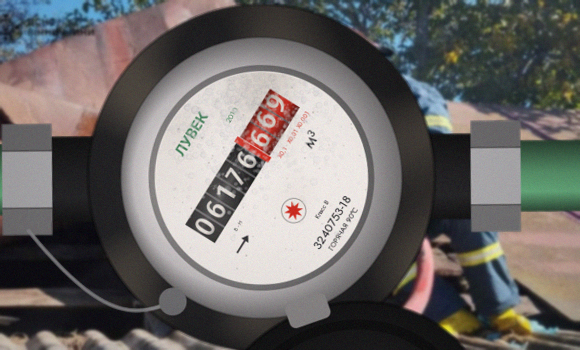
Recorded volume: 6176.669
